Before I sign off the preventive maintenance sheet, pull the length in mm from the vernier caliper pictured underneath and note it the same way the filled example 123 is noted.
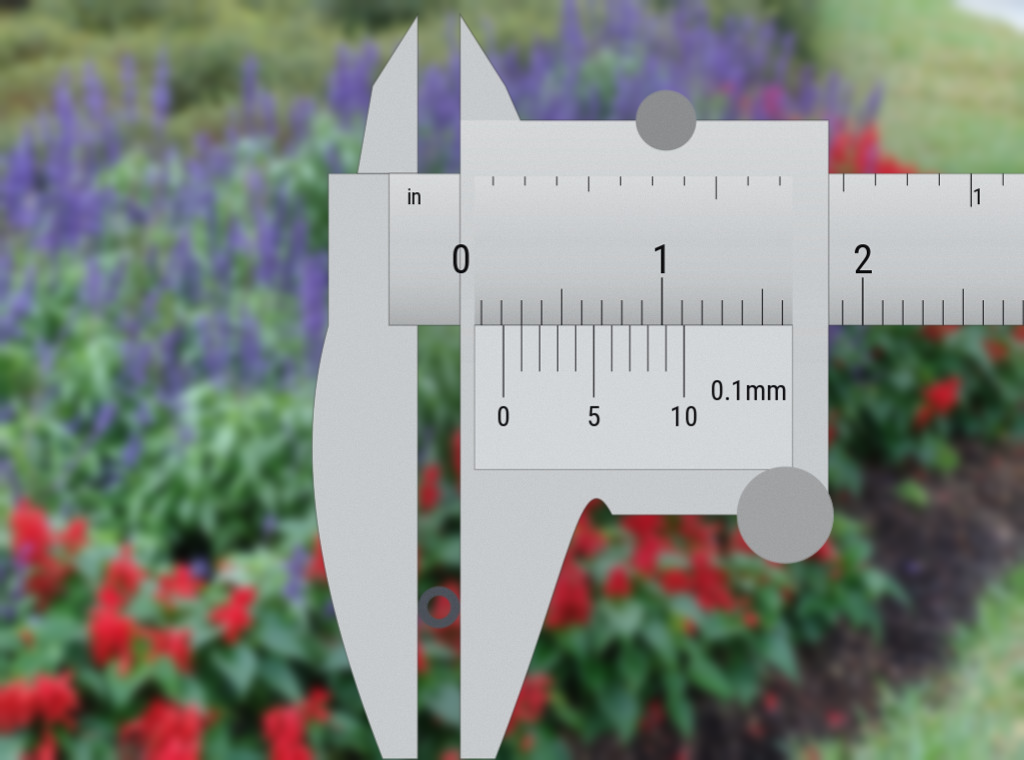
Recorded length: 2.1
